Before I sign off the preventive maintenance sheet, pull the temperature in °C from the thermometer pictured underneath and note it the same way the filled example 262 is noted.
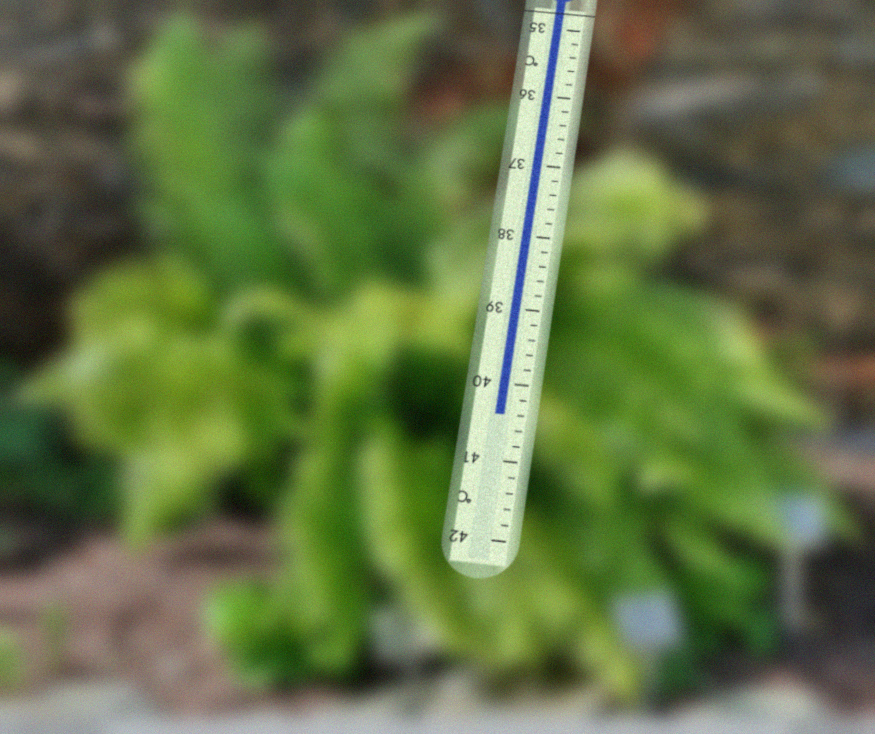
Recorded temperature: 40.4
